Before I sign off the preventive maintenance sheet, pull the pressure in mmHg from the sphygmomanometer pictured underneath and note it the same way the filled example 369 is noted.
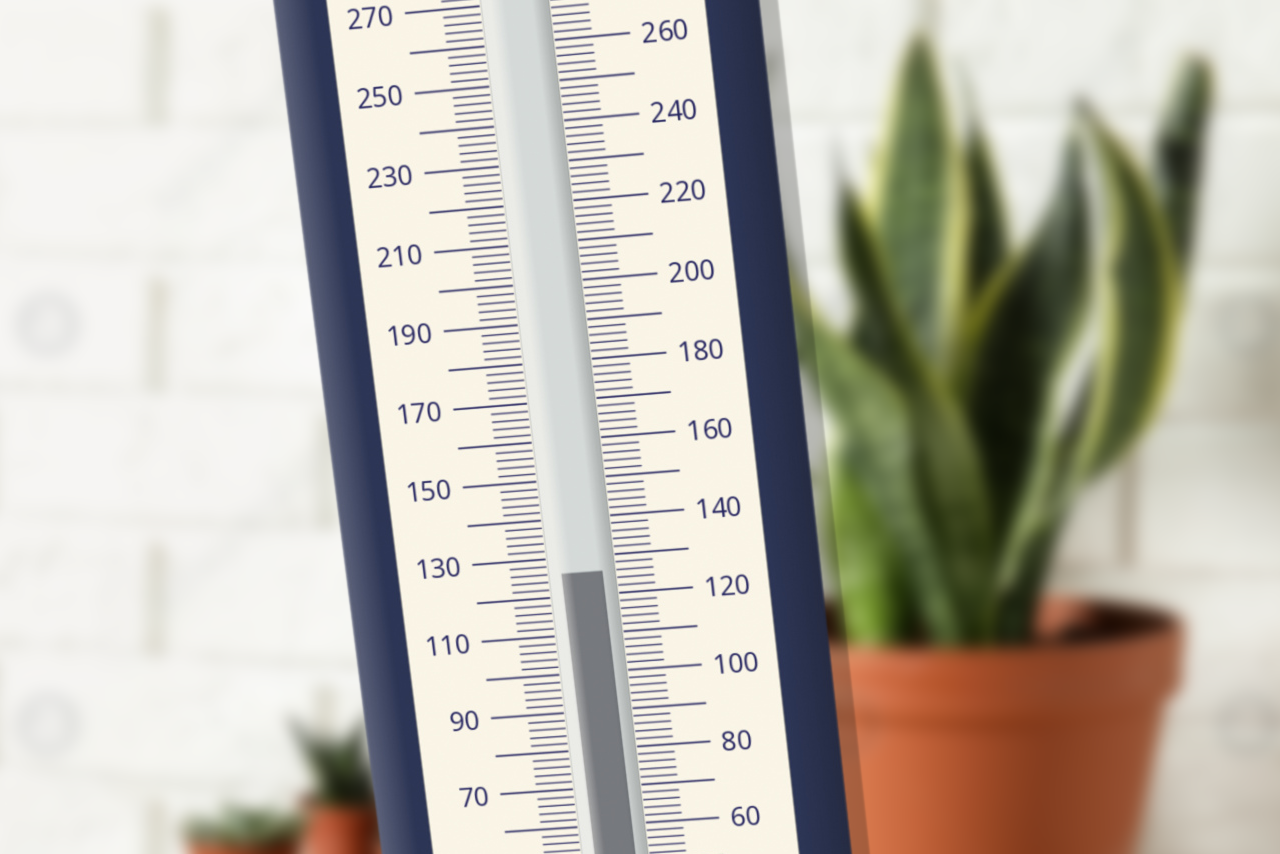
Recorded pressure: 126
